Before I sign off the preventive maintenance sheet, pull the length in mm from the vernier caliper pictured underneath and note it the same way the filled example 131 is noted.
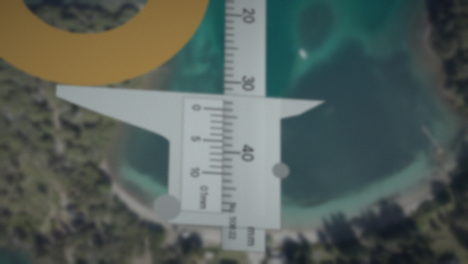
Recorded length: 34.0
